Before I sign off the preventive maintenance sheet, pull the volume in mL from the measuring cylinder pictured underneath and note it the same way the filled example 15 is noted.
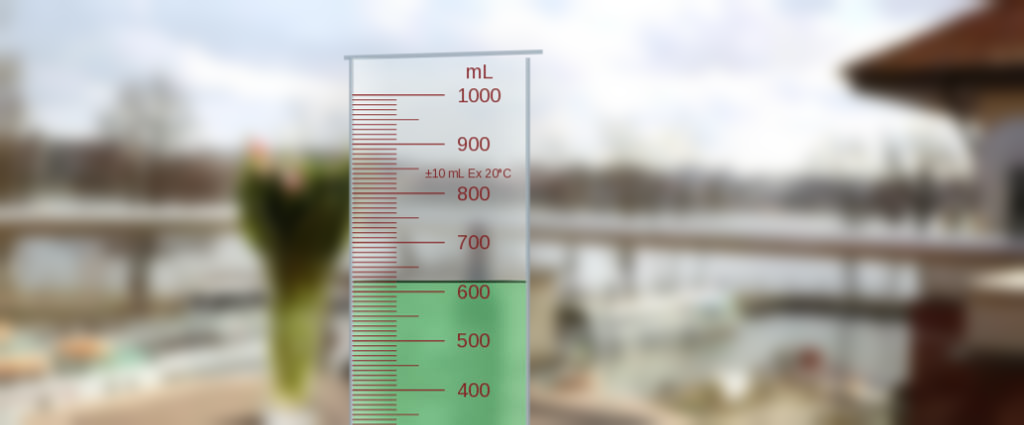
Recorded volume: 620
